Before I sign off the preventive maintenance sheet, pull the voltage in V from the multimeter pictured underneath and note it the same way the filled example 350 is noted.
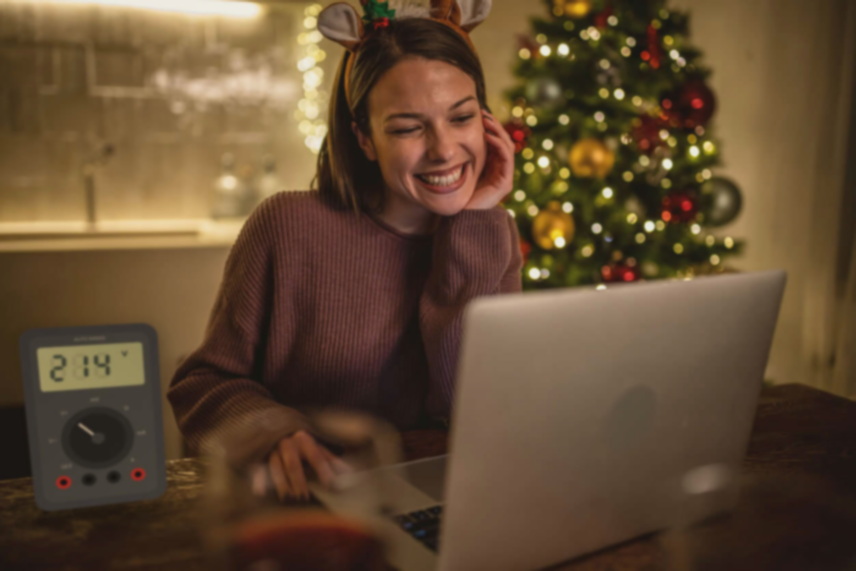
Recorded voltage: 214
